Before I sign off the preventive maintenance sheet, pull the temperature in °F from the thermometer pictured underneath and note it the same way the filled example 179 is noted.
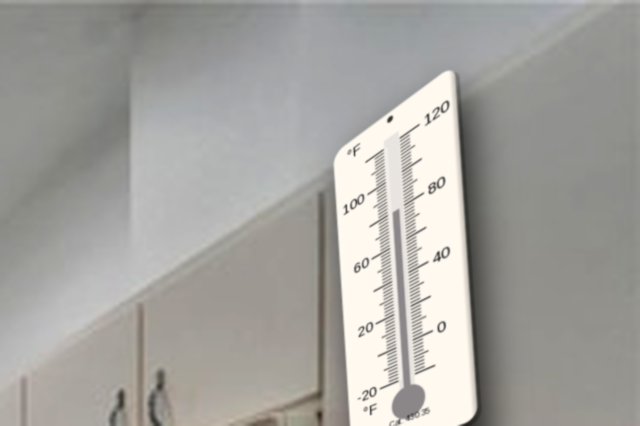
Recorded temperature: 80
